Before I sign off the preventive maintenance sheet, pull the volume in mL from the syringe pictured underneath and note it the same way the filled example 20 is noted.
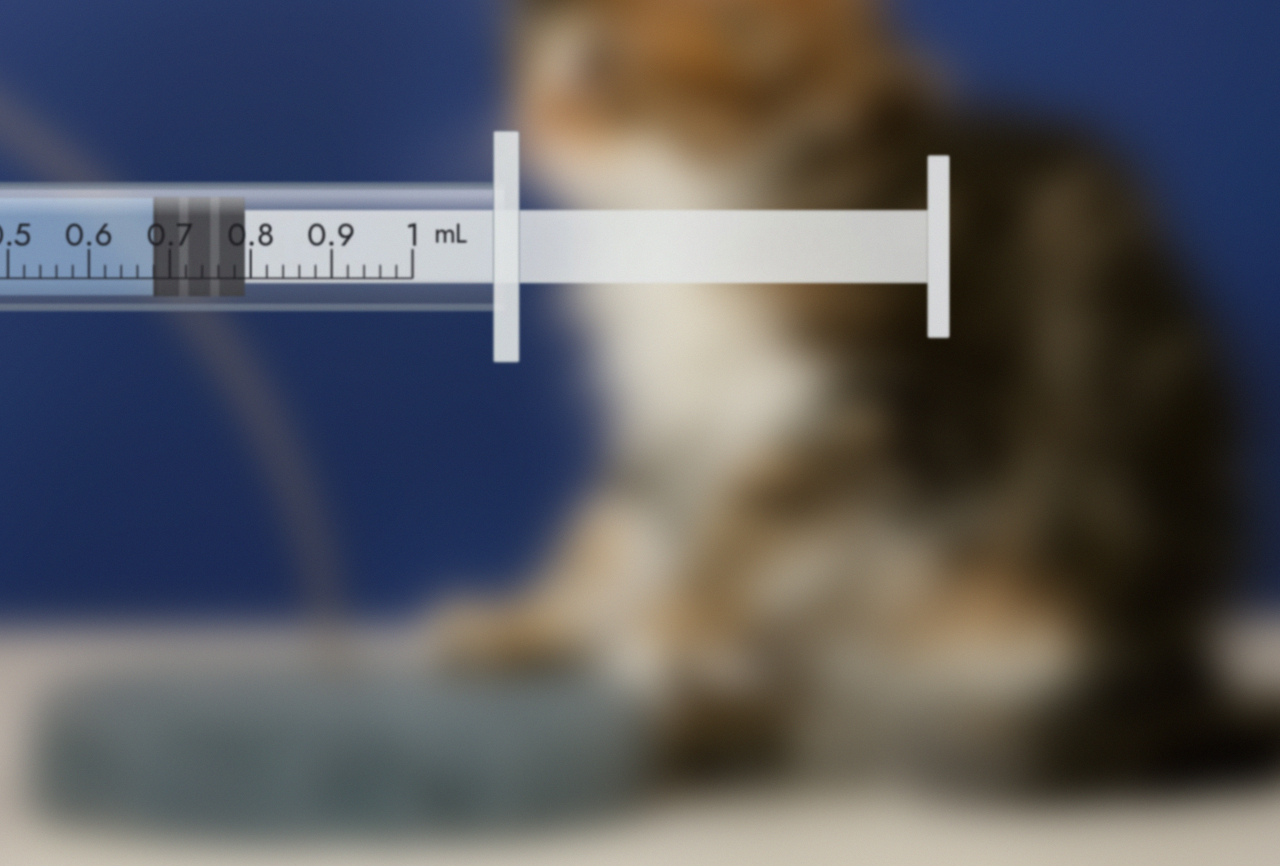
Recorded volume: 0.68
